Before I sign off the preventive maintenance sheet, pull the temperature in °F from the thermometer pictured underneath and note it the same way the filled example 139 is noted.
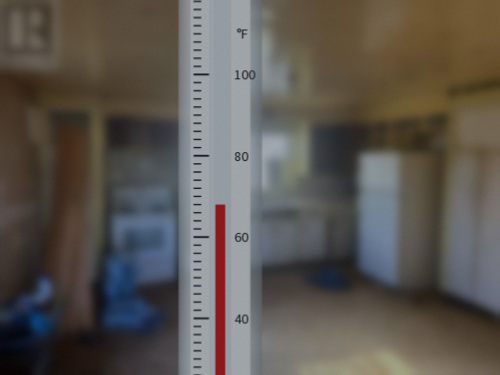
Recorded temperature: 68
